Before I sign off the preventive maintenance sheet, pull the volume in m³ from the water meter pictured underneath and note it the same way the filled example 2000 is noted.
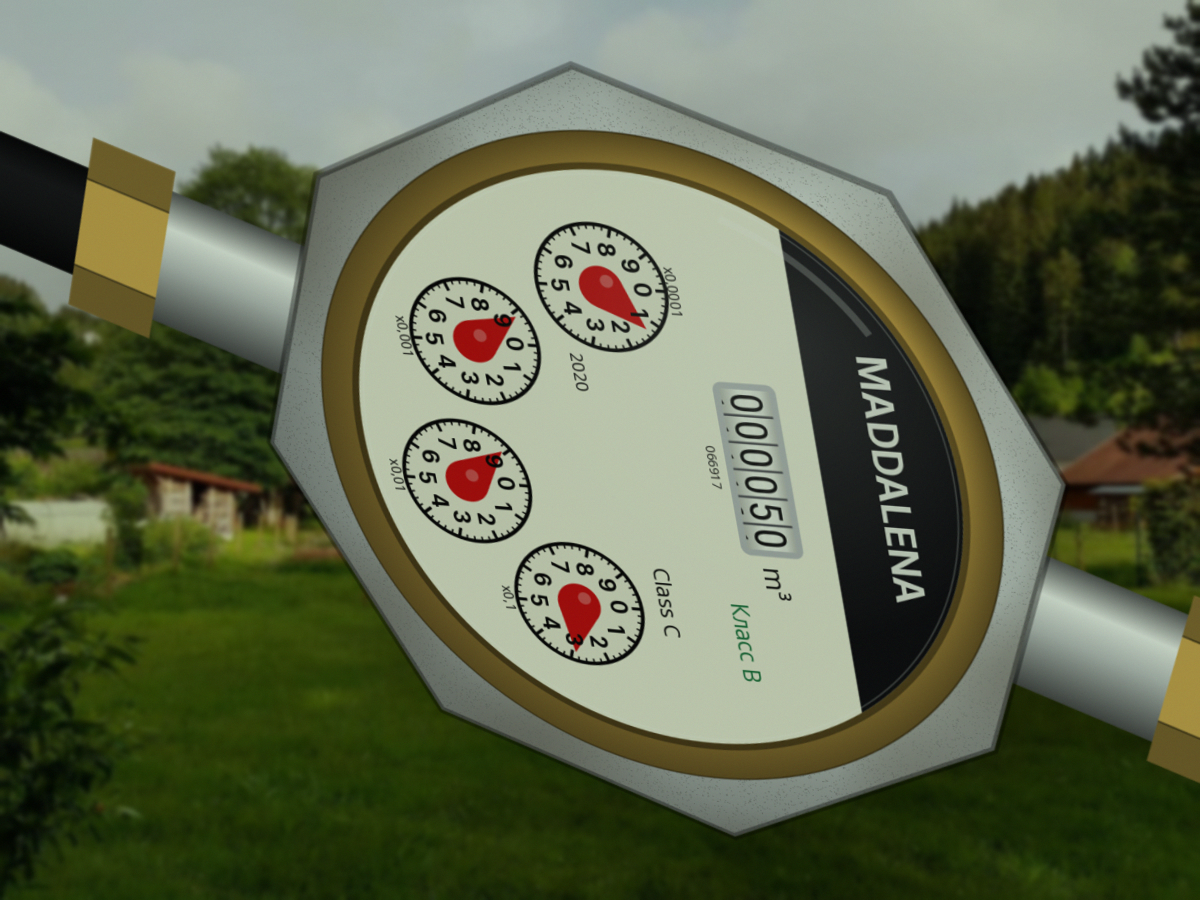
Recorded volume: 50.2891
